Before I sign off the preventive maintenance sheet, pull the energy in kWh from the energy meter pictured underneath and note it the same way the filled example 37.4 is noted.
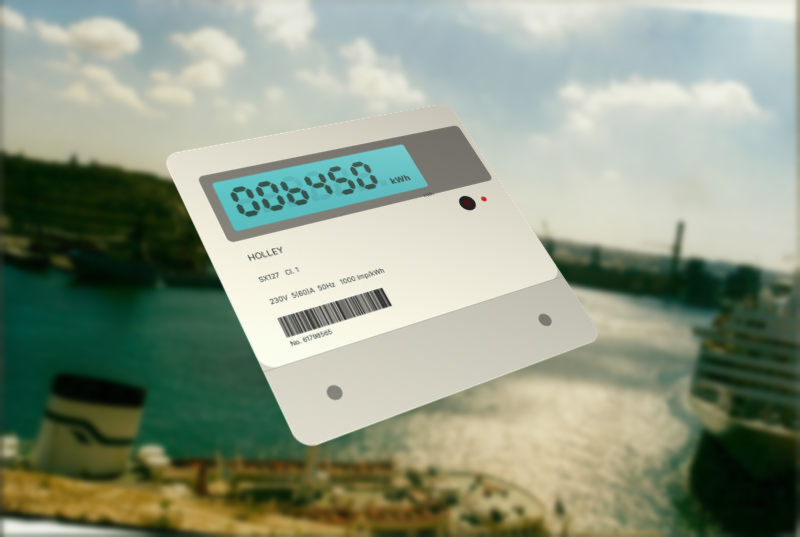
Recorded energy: 6450
